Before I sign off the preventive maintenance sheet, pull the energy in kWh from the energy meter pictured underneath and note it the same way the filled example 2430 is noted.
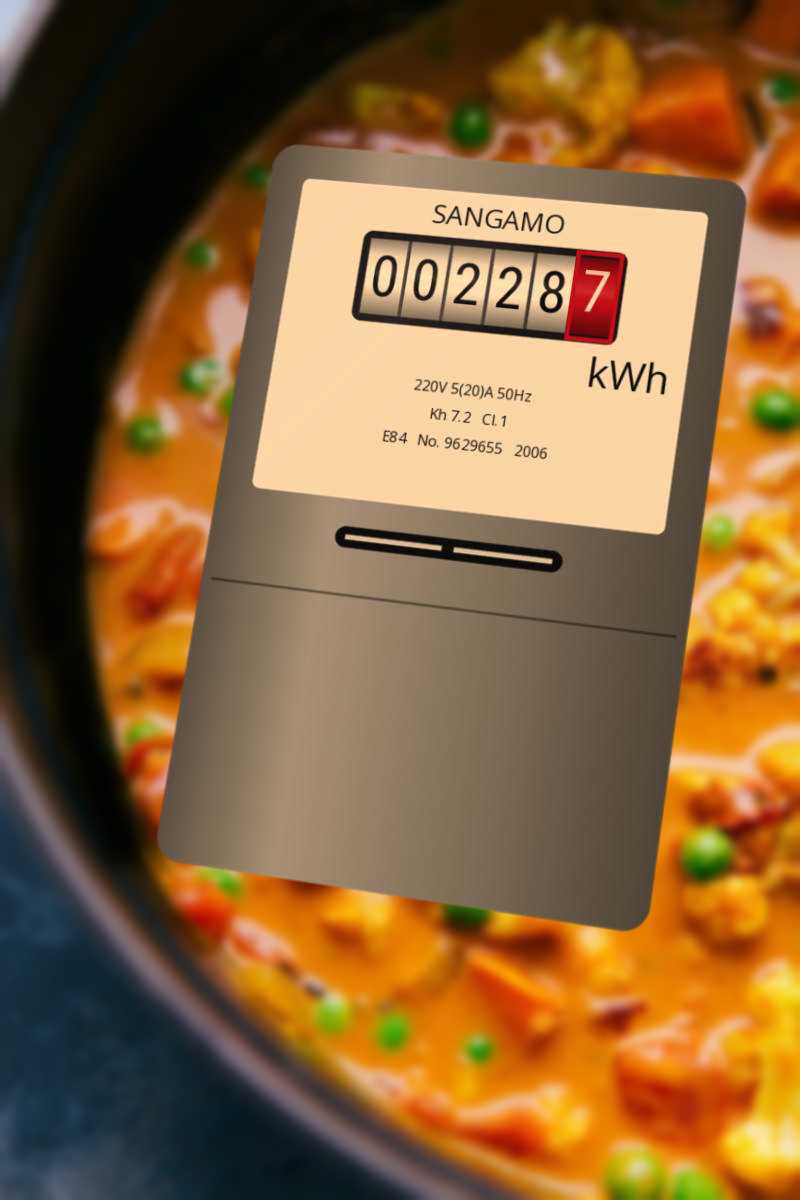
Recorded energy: 228.7
